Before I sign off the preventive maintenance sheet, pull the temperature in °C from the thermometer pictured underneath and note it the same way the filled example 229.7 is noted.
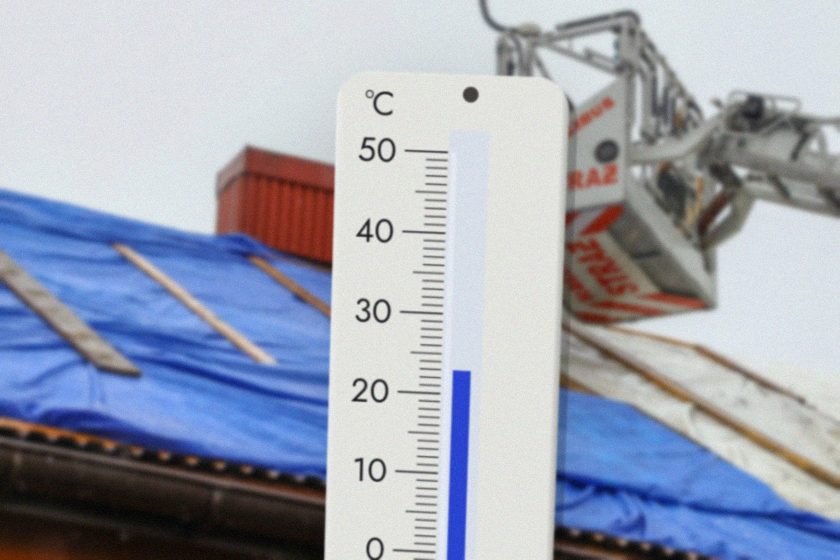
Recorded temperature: 23
